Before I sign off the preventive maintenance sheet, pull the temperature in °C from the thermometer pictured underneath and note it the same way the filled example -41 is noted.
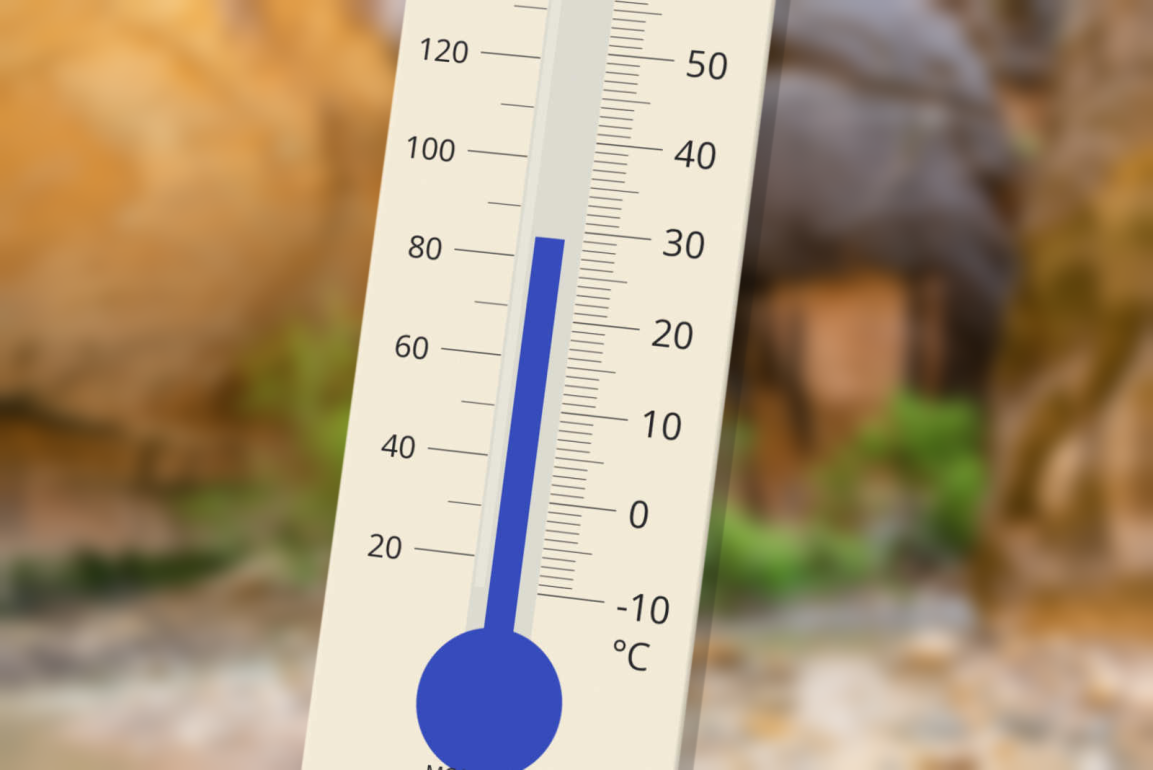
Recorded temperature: 29
